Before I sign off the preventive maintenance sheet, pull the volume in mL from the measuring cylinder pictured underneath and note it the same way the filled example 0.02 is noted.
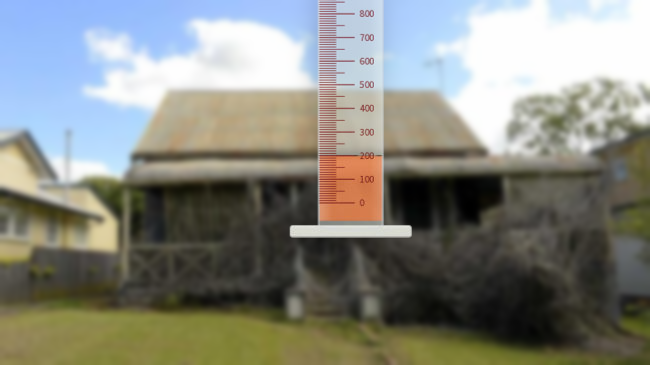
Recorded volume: 200
